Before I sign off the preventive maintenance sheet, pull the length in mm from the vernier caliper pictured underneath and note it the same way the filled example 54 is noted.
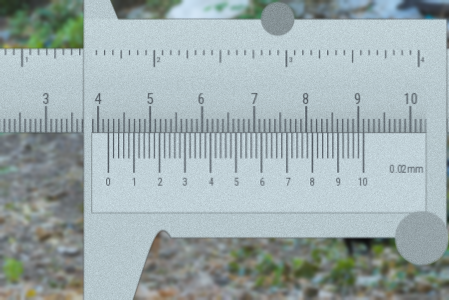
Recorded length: 42.0
